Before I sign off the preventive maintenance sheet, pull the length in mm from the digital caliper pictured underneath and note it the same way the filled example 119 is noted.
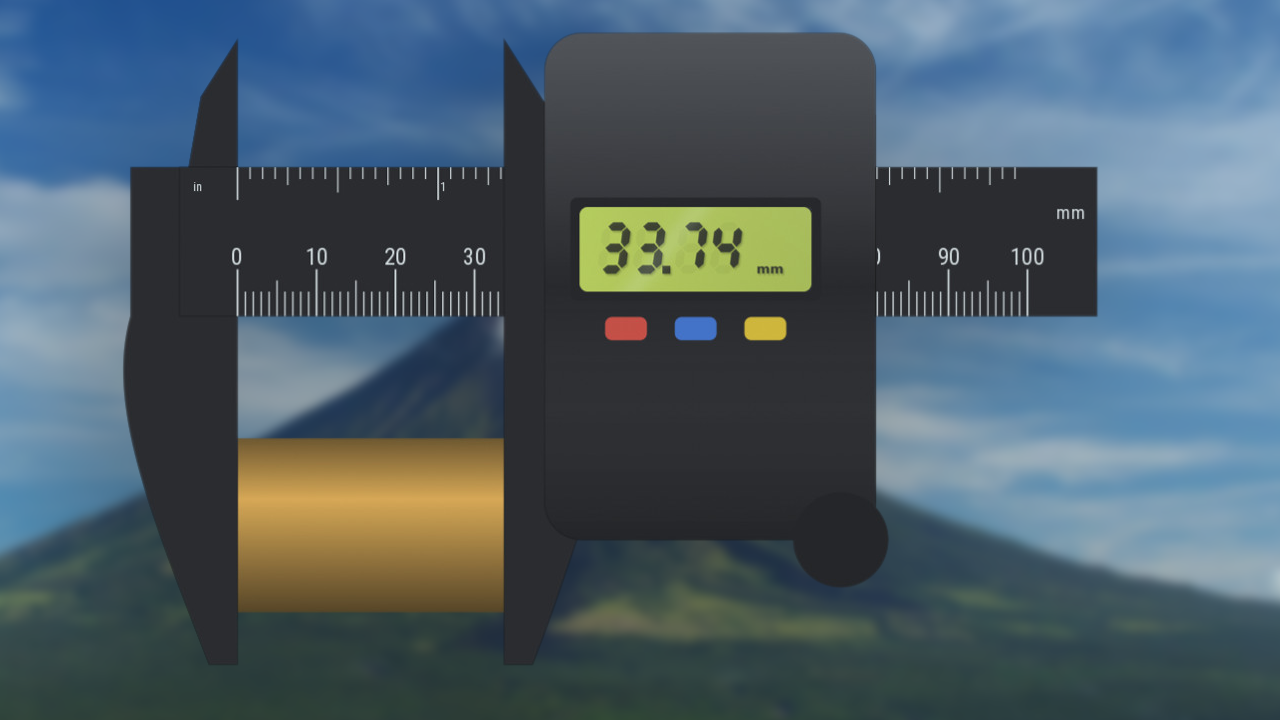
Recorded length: 33.74
